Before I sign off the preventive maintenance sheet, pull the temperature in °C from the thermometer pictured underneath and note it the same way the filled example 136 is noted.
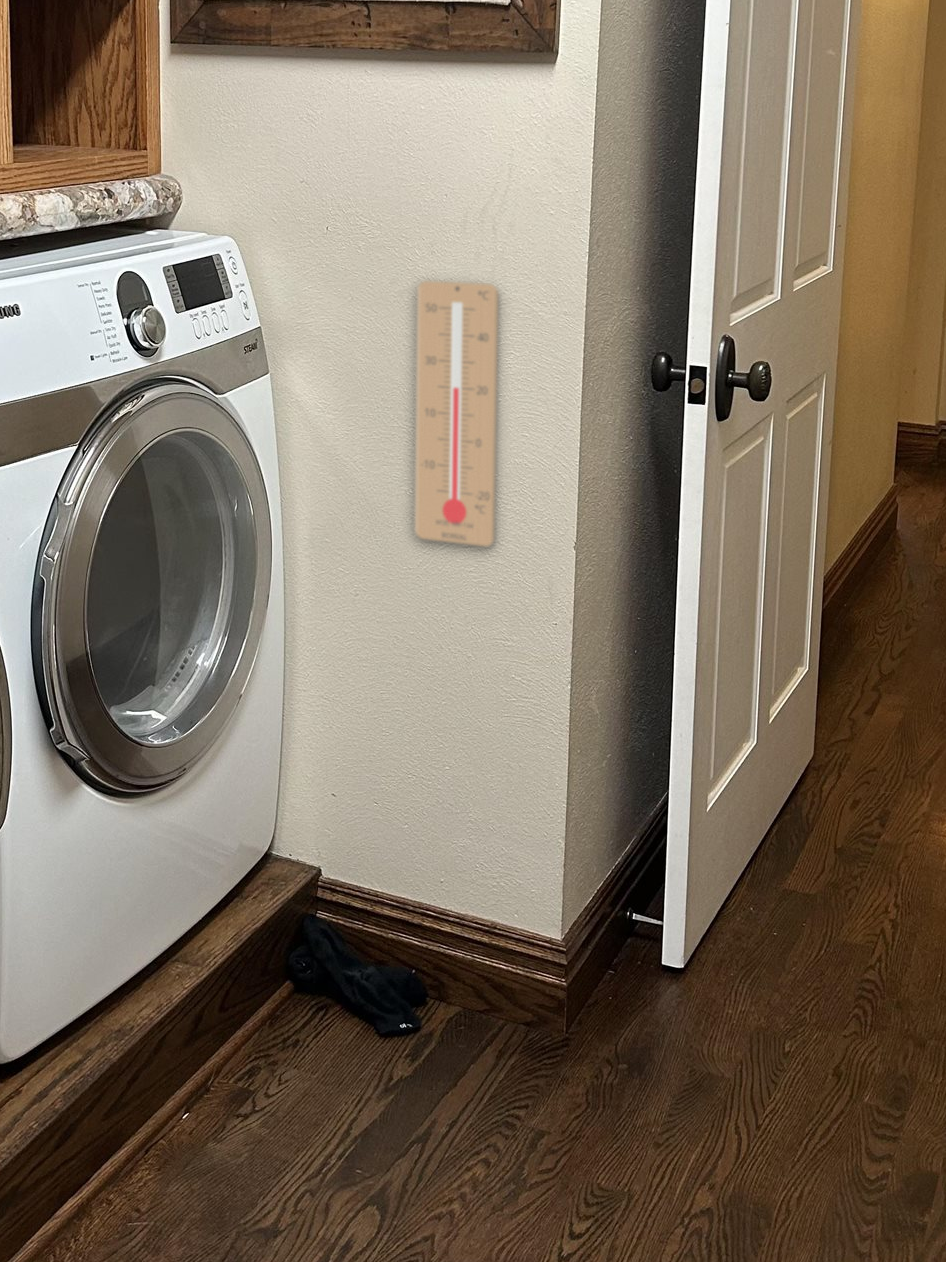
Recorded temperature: 20
